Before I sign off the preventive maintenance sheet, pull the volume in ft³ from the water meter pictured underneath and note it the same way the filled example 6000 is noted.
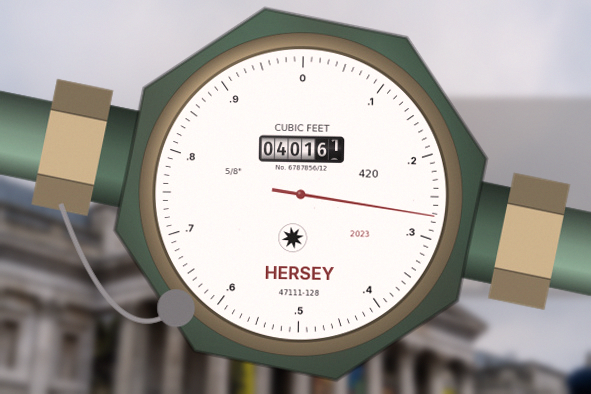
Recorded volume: 40161.27
